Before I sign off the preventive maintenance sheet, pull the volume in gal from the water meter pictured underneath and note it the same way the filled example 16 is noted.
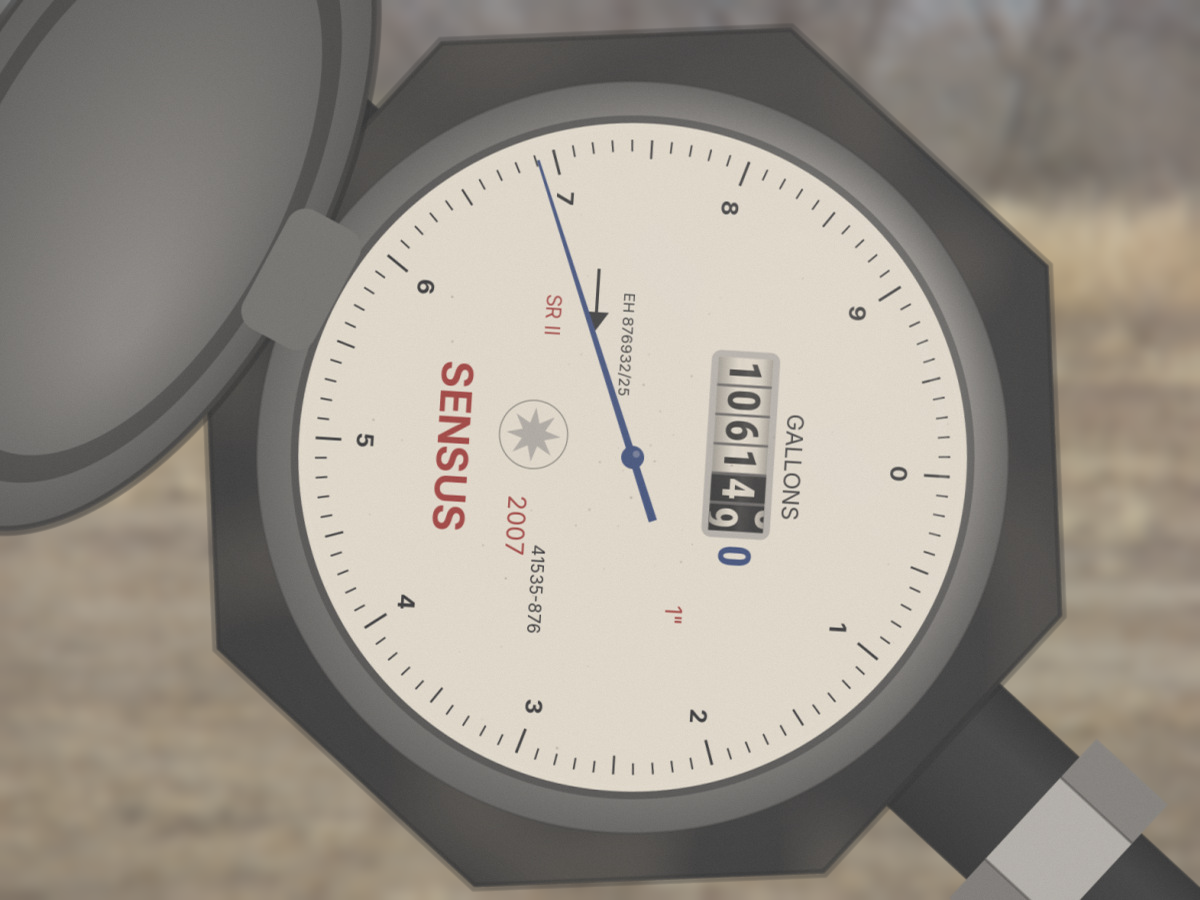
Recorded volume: 1061486.9
